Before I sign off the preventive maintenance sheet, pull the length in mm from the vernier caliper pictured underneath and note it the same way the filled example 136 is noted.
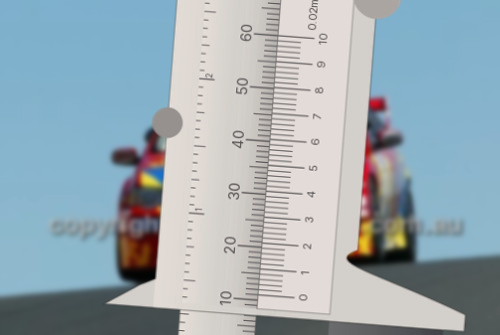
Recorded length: 11.0
